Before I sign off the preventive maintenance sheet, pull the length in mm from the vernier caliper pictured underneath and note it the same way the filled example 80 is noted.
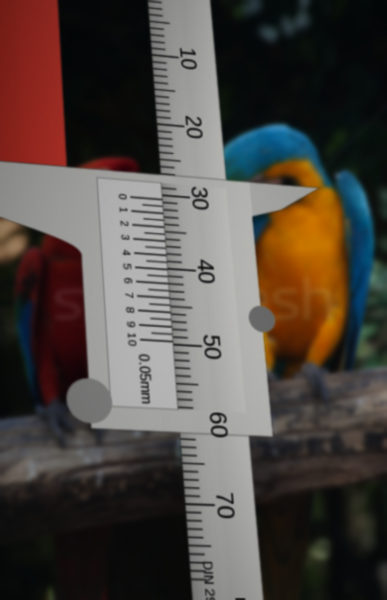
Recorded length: 30.6
